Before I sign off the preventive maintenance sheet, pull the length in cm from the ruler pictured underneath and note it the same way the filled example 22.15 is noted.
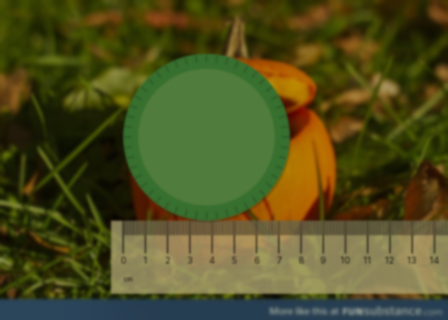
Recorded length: 7.5
